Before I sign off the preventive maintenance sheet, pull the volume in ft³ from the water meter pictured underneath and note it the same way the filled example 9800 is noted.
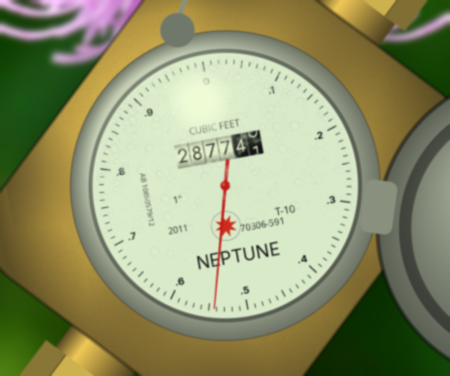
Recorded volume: 287740.54
